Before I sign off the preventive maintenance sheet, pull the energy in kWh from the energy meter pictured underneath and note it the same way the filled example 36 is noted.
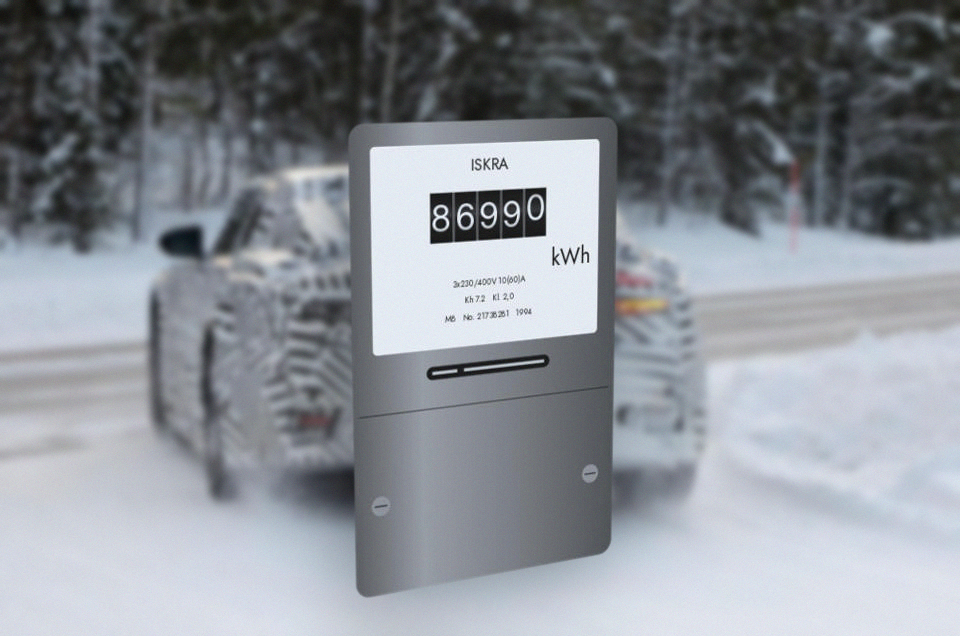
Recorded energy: 86990
